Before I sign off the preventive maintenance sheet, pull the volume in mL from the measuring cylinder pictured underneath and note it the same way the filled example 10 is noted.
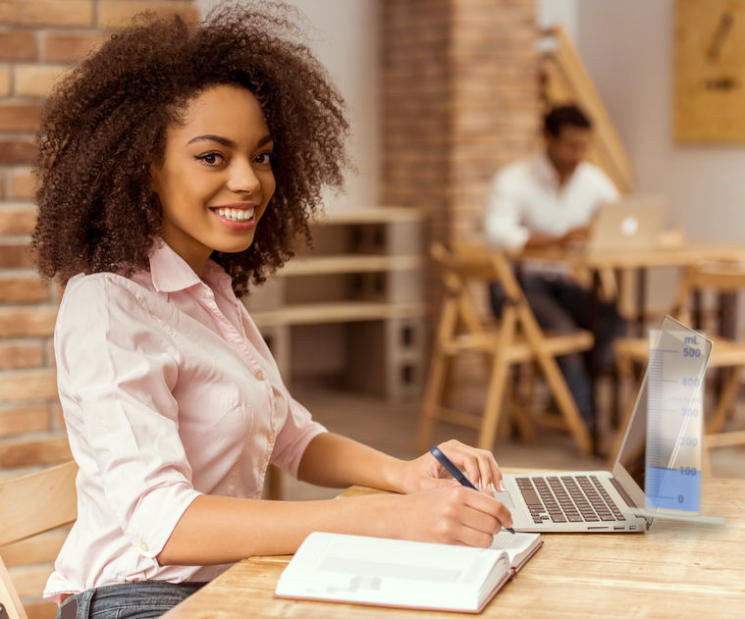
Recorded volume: 100
